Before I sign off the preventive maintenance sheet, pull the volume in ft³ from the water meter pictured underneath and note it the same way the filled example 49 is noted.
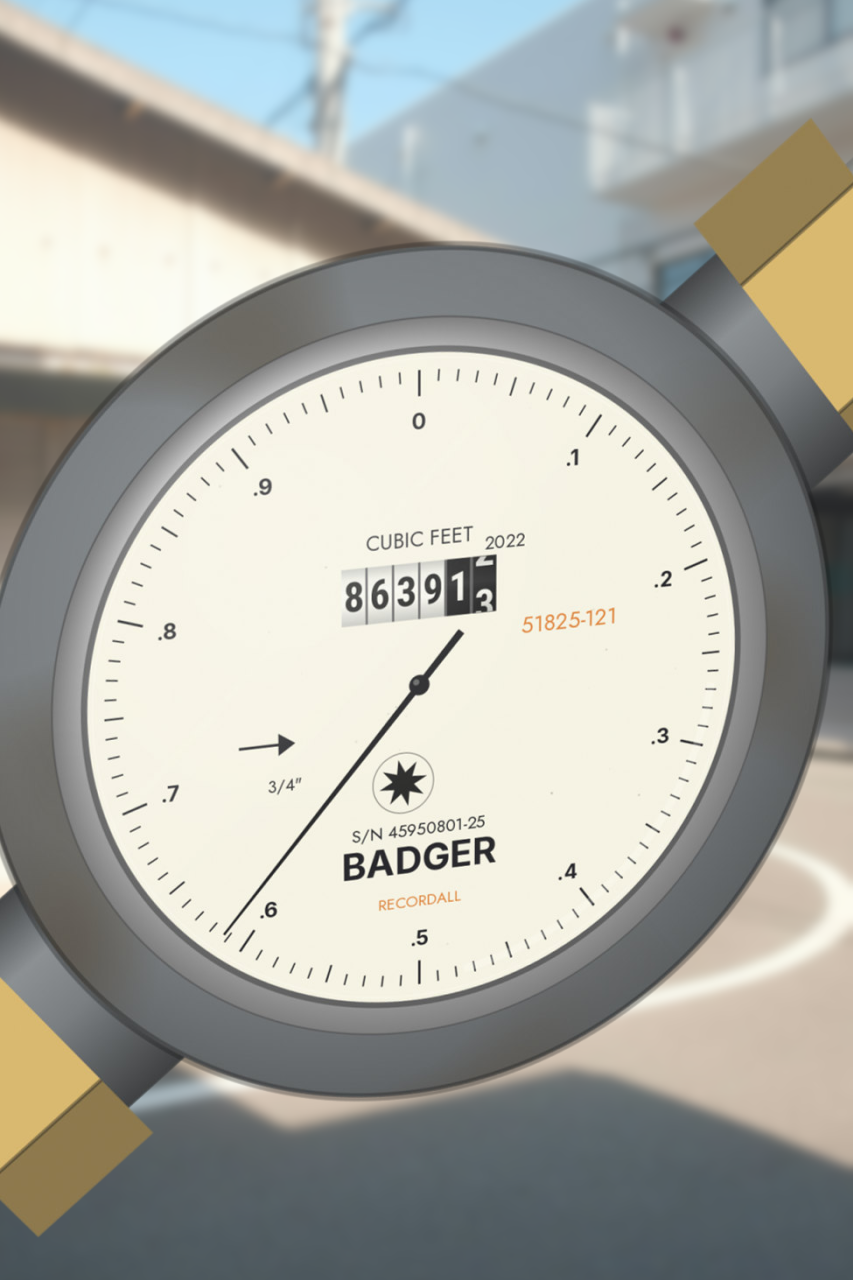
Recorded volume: 863912.61
